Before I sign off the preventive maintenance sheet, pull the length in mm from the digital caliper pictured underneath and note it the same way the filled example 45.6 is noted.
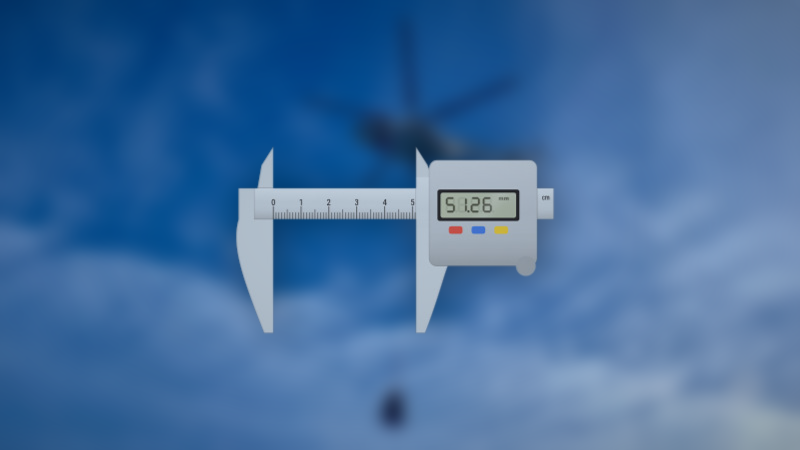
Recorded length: 51.26
